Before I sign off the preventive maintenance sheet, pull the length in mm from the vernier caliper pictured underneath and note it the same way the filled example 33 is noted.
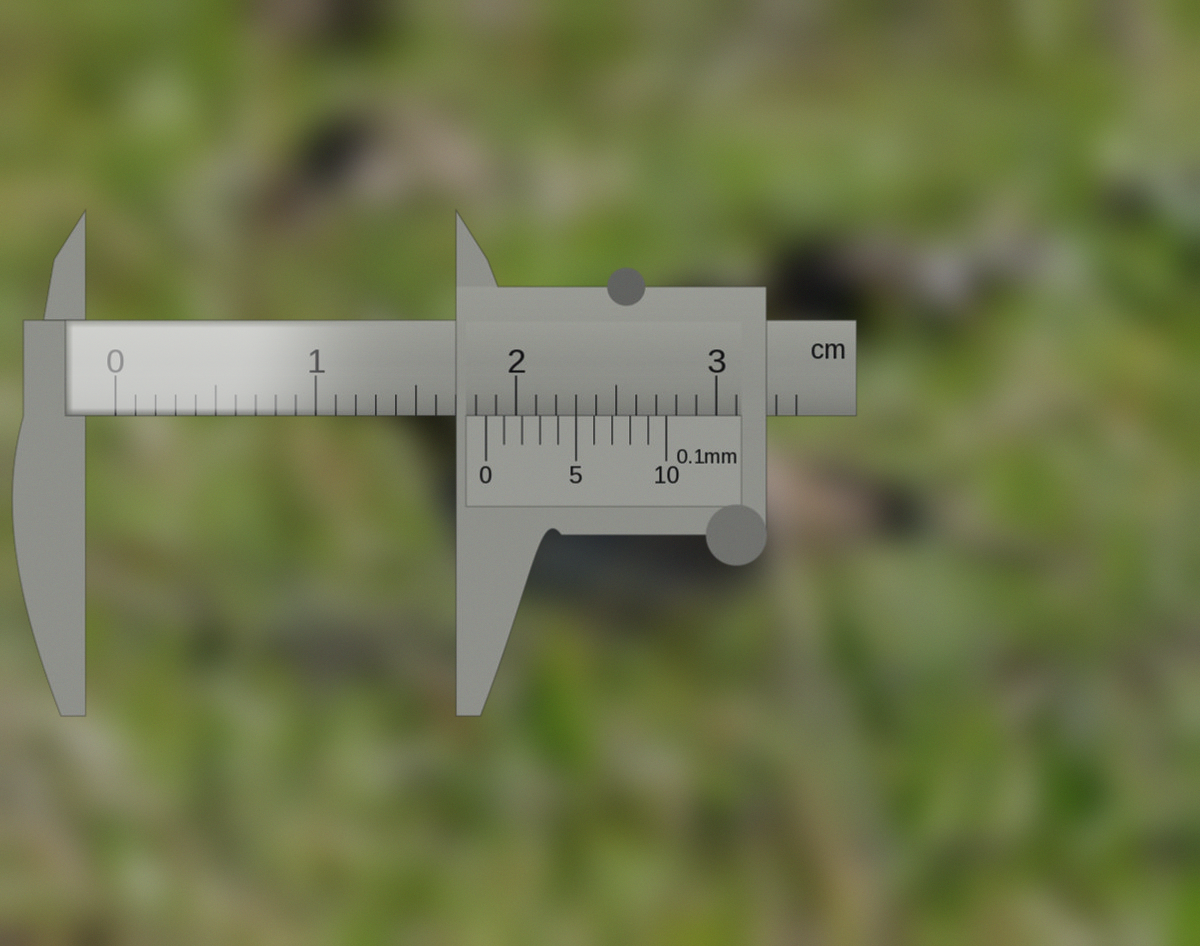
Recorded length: 18.5
